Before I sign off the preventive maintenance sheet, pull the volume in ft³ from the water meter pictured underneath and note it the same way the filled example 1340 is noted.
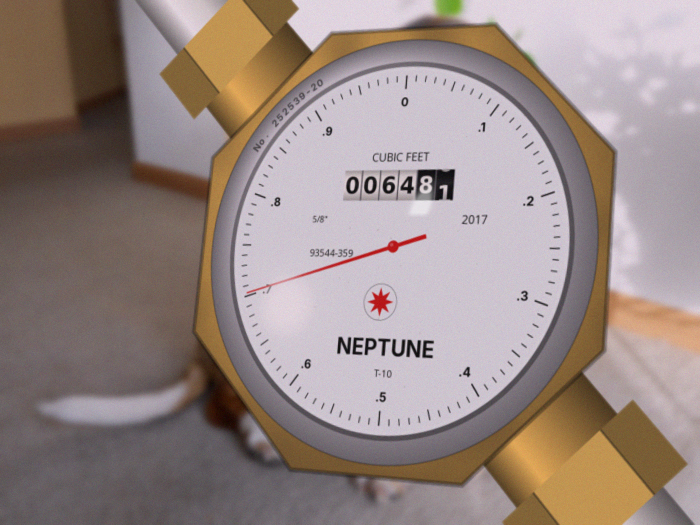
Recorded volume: 6480.70
